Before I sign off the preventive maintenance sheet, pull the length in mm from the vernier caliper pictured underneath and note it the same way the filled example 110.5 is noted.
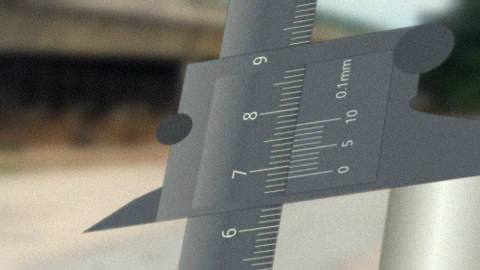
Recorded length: 68.0
